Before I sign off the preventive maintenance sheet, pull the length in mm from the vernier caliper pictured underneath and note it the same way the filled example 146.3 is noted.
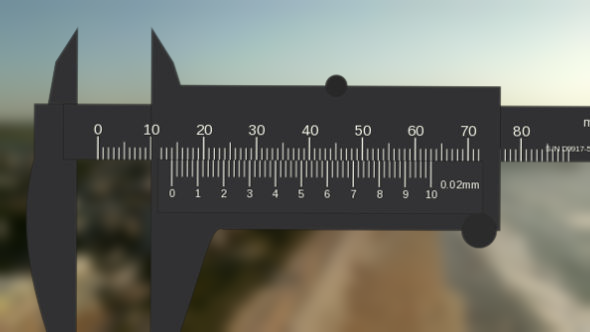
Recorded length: 14.0
